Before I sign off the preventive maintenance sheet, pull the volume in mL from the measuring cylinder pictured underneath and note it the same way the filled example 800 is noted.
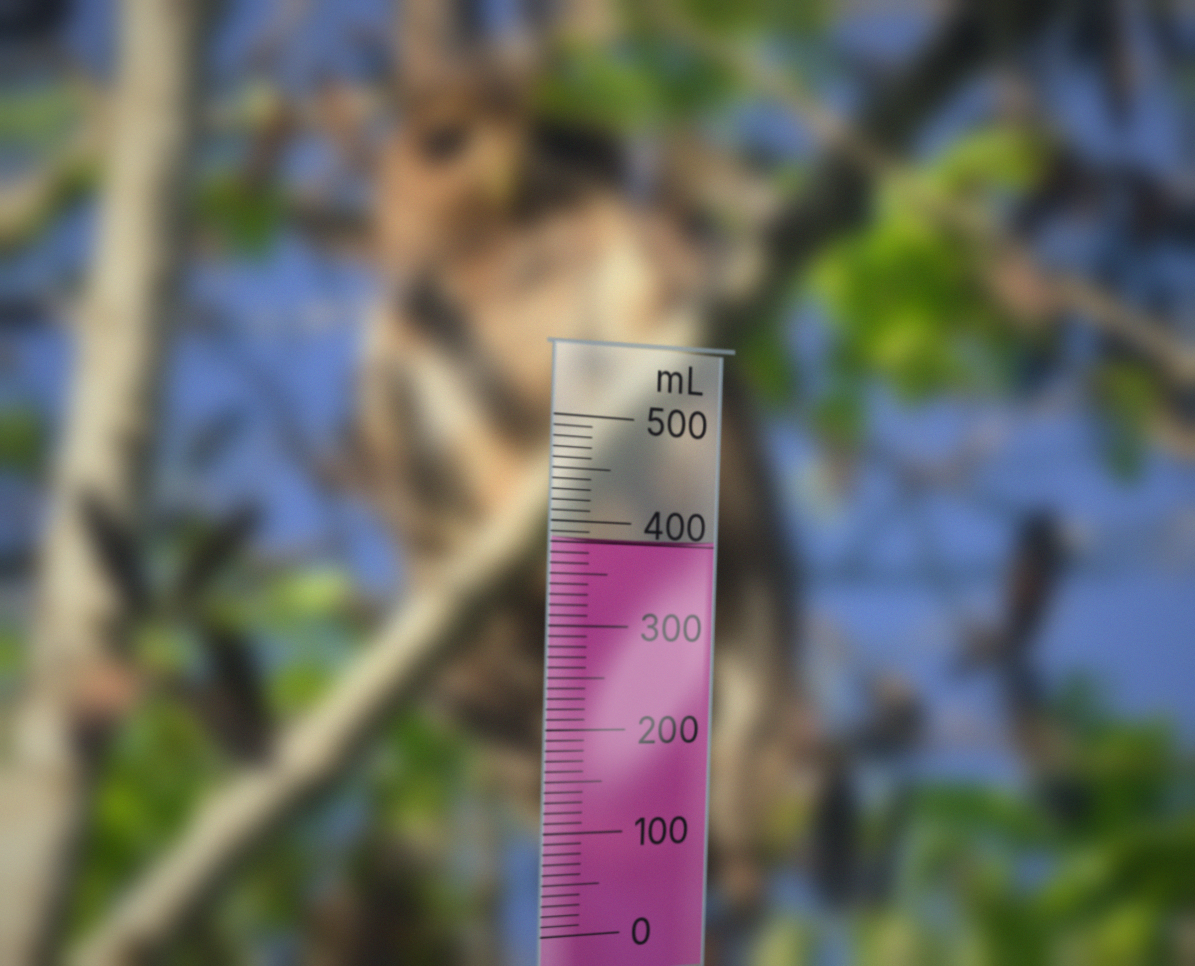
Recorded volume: 380
